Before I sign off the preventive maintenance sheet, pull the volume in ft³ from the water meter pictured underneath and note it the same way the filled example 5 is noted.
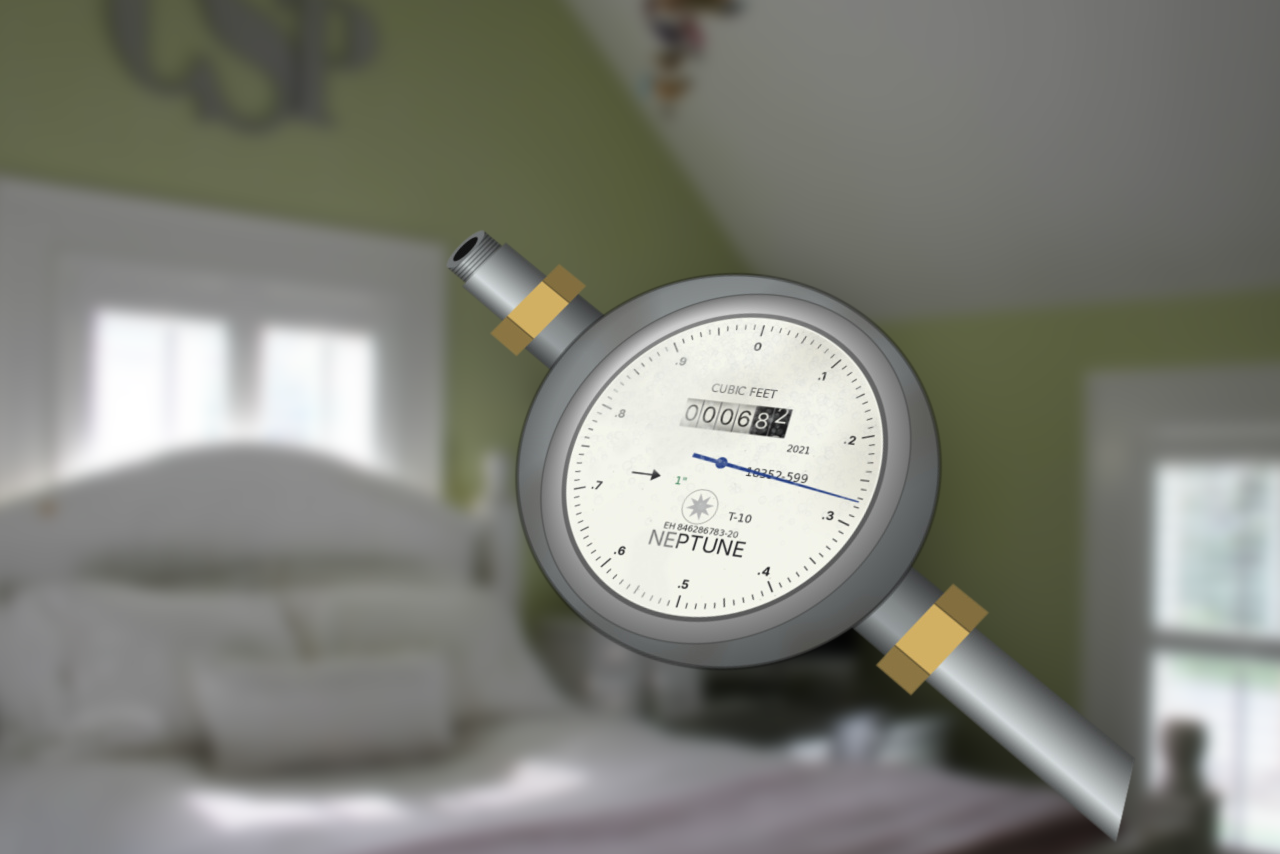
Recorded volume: 682.27
